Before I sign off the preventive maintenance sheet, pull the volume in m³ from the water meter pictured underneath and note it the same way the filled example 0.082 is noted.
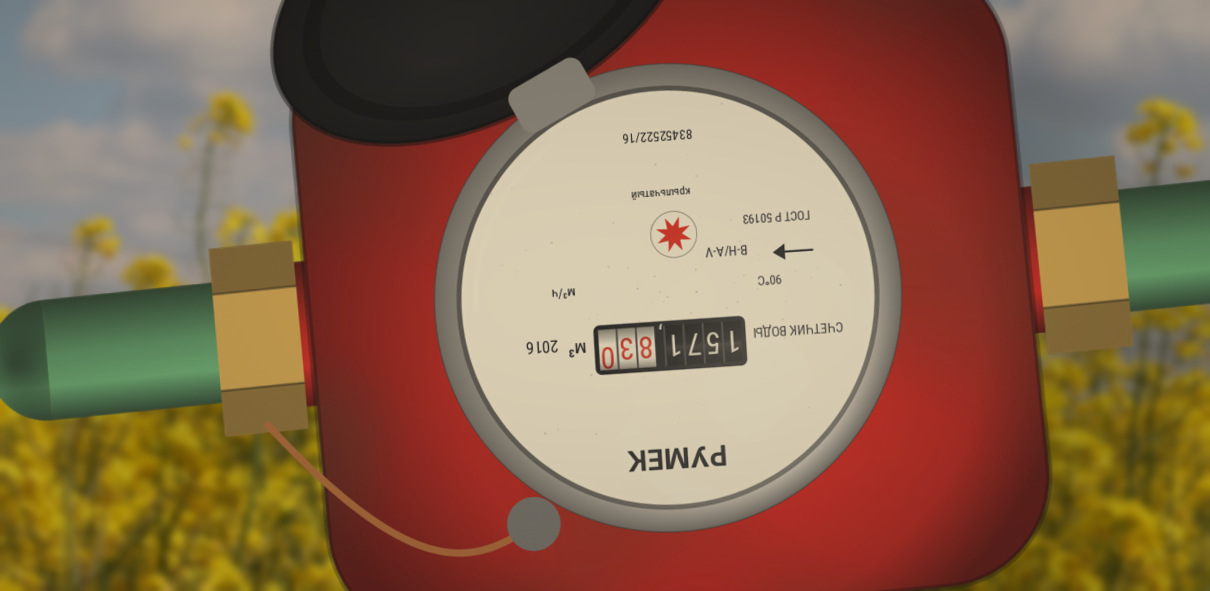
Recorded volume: 1571.830
